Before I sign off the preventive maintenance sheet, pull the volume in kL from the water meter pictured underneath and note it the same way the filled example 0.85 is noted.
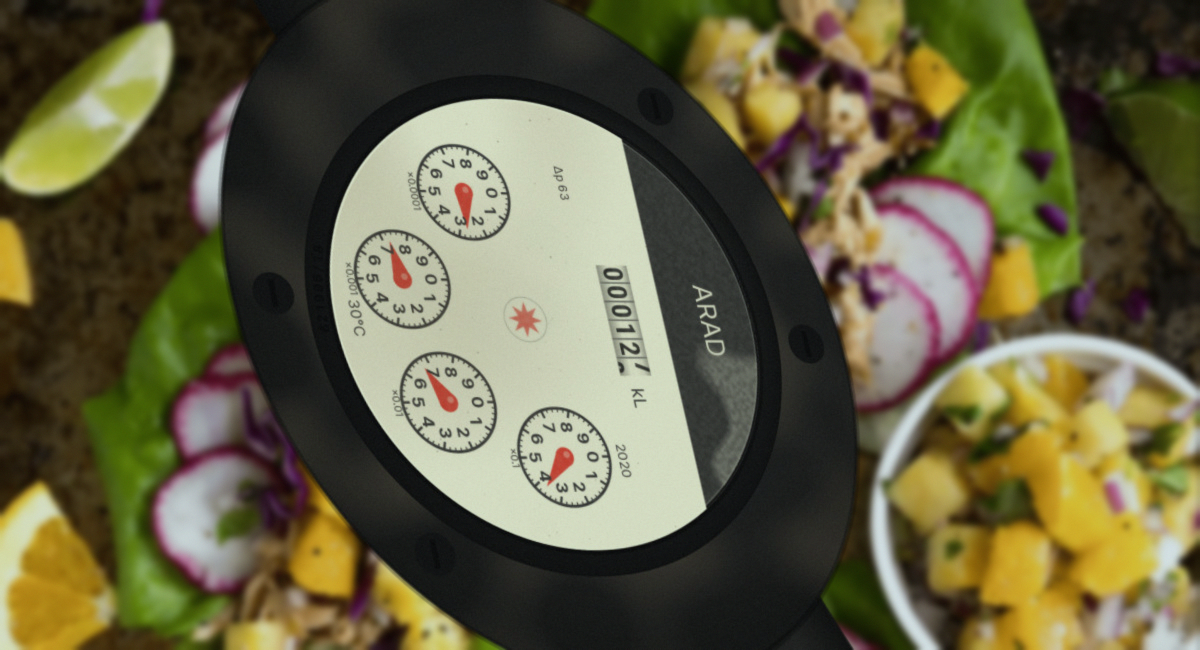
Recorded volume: 127.3672
